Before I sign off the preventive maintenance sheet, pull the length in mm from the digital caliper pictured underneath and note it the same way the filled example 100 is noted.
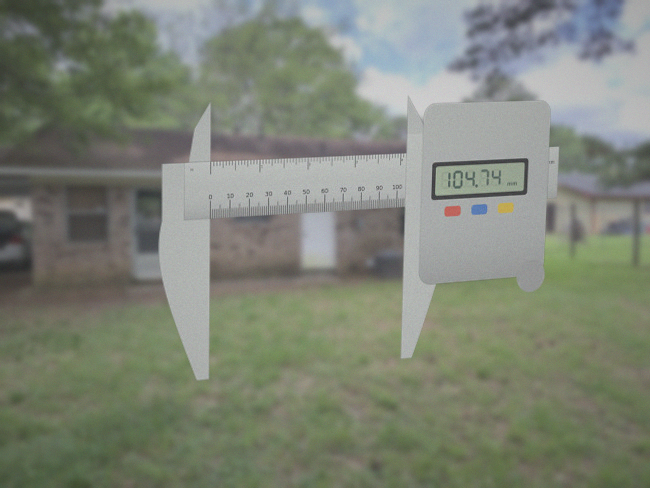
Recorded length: 104.74
